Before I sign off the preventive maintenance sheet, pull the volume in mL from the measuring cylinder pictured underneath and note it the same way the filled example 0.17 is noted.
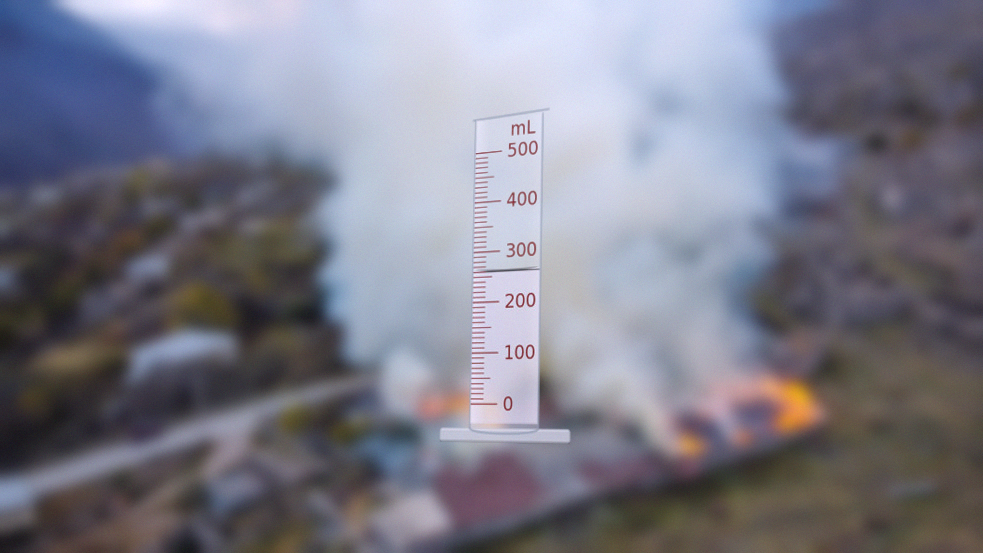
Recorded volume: 260
